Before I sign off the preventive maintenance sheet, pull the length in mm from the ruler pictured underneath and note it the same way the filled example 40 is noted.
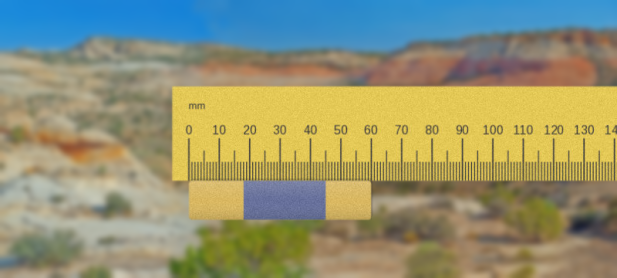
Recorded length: 60
